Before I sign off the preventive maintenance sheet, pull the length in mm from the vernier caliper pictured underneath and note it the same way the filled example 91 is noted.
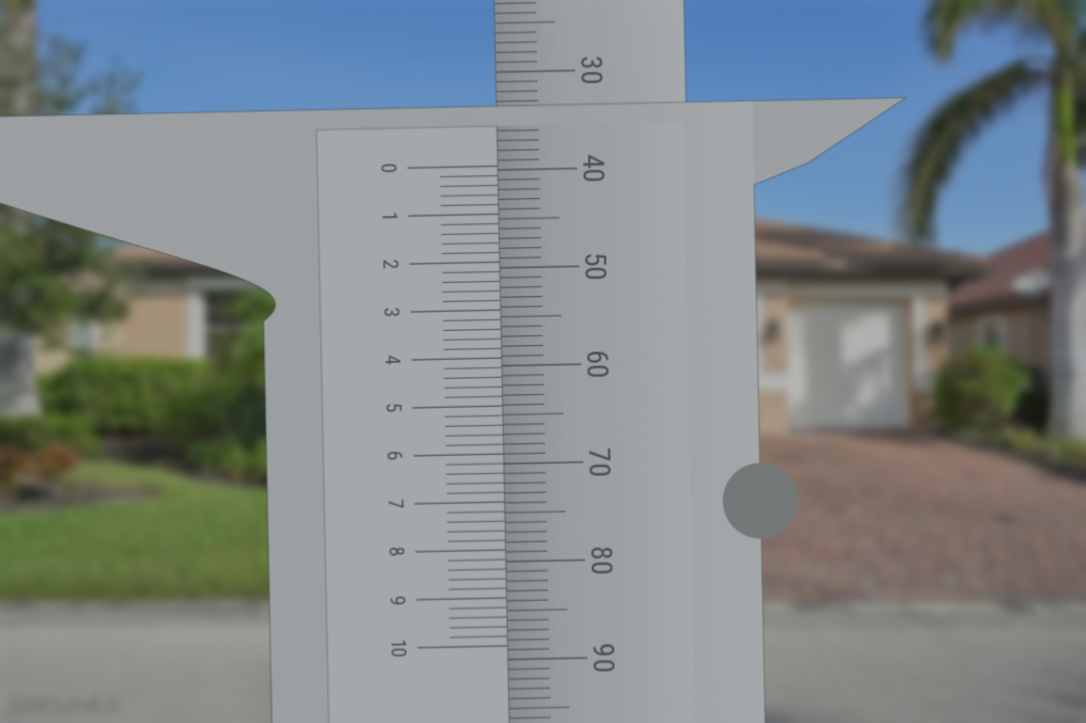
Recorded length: 39.6
